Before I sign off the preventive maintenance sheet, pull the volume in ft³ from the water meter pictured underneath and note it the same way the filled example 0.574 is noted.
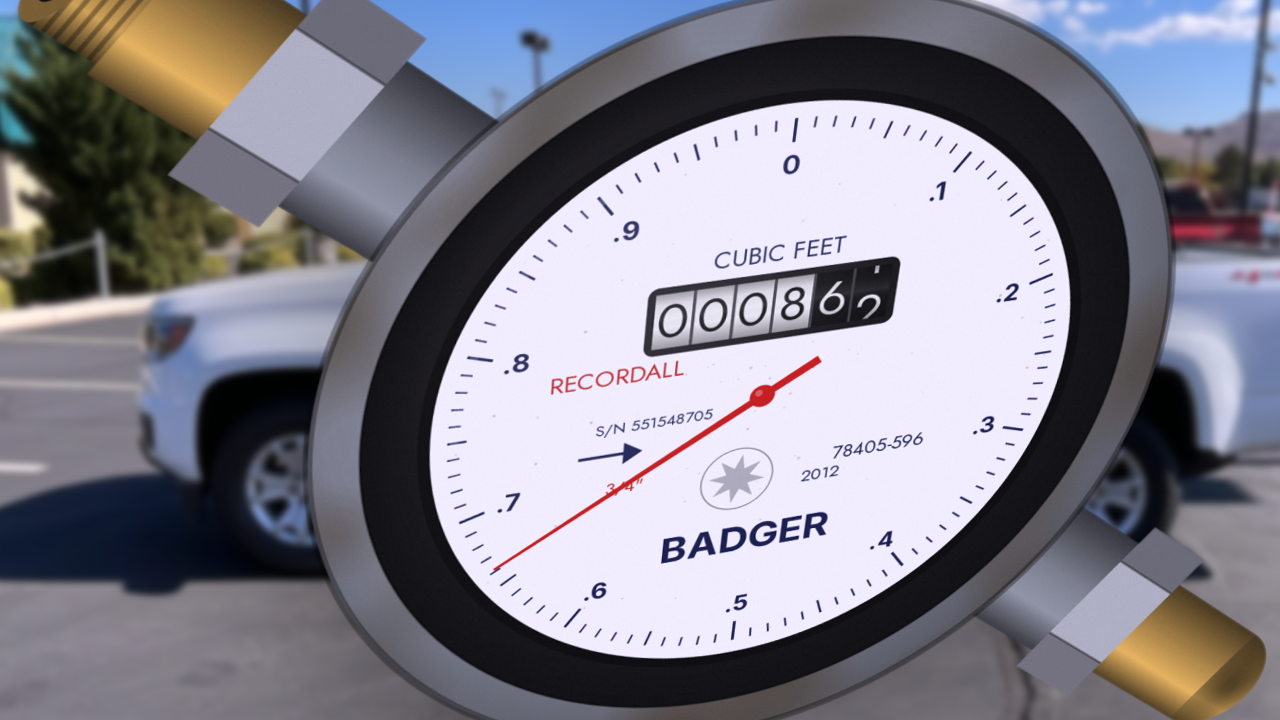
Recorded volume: 861.66
